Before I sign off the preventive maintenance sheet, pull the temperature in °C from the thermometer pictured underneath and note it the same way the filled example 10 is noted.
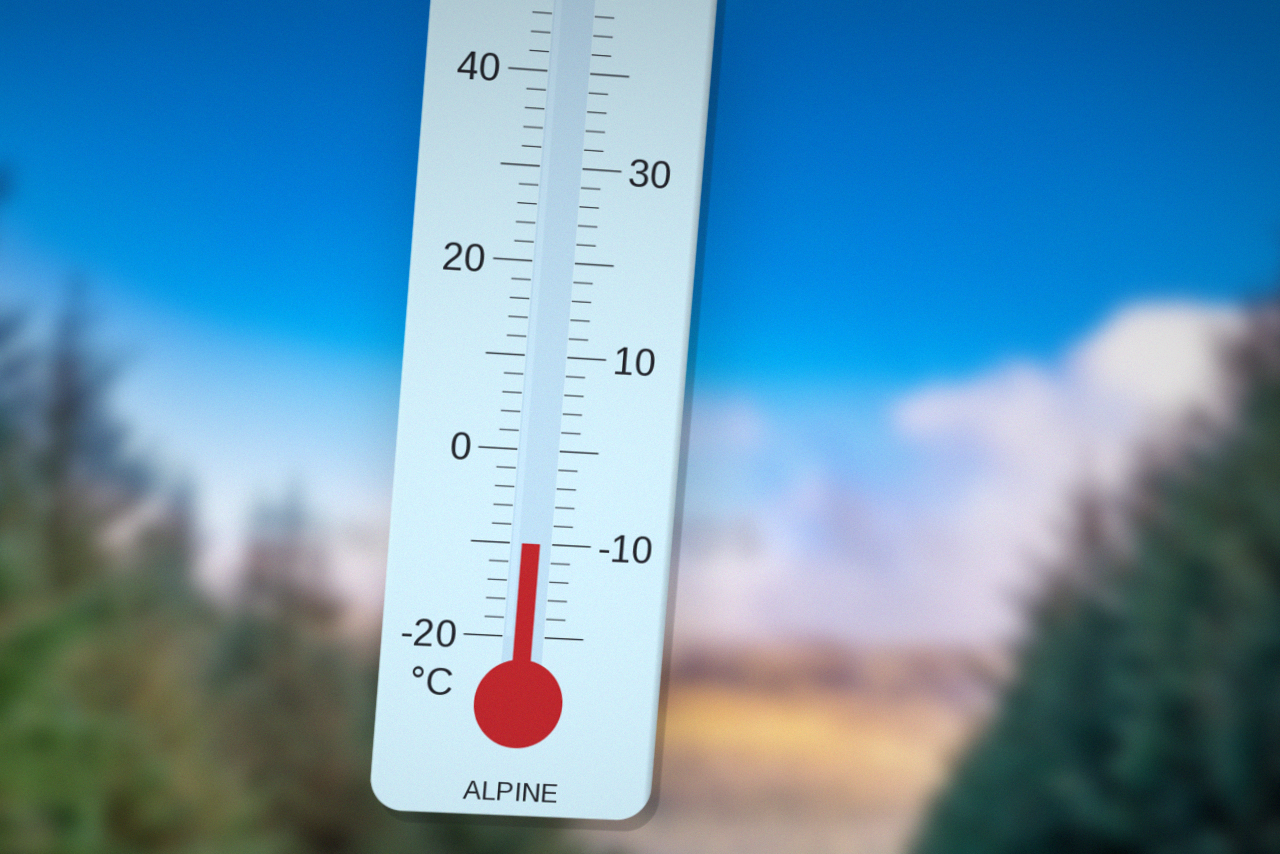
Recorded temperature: -10
